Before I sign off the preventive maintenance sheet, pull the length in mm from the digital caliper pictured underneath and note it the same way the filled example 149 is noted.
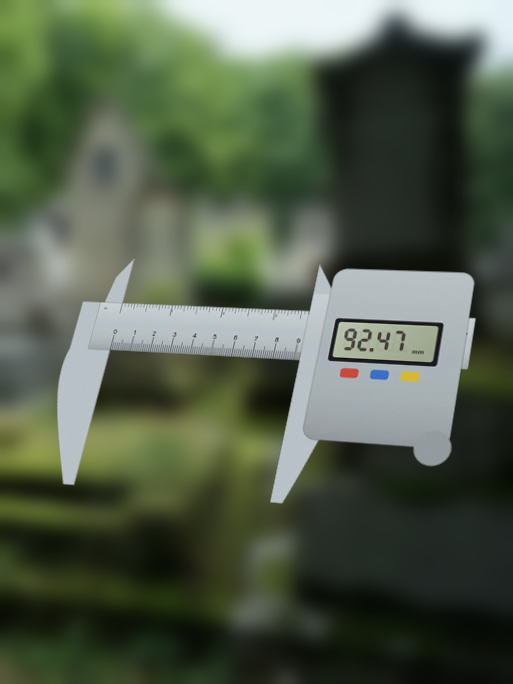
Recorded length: 92.47
